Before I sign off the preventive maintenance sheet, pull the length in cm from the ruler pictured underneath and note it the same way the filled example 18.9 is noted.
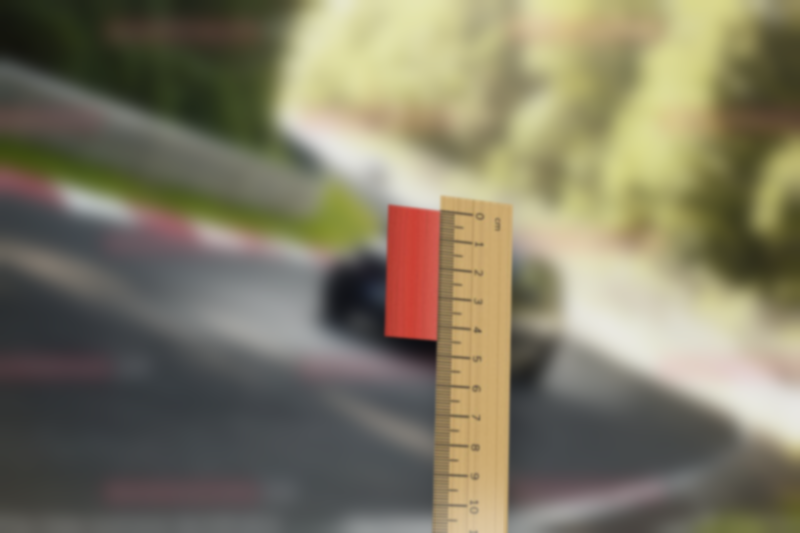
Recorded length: 4.5
